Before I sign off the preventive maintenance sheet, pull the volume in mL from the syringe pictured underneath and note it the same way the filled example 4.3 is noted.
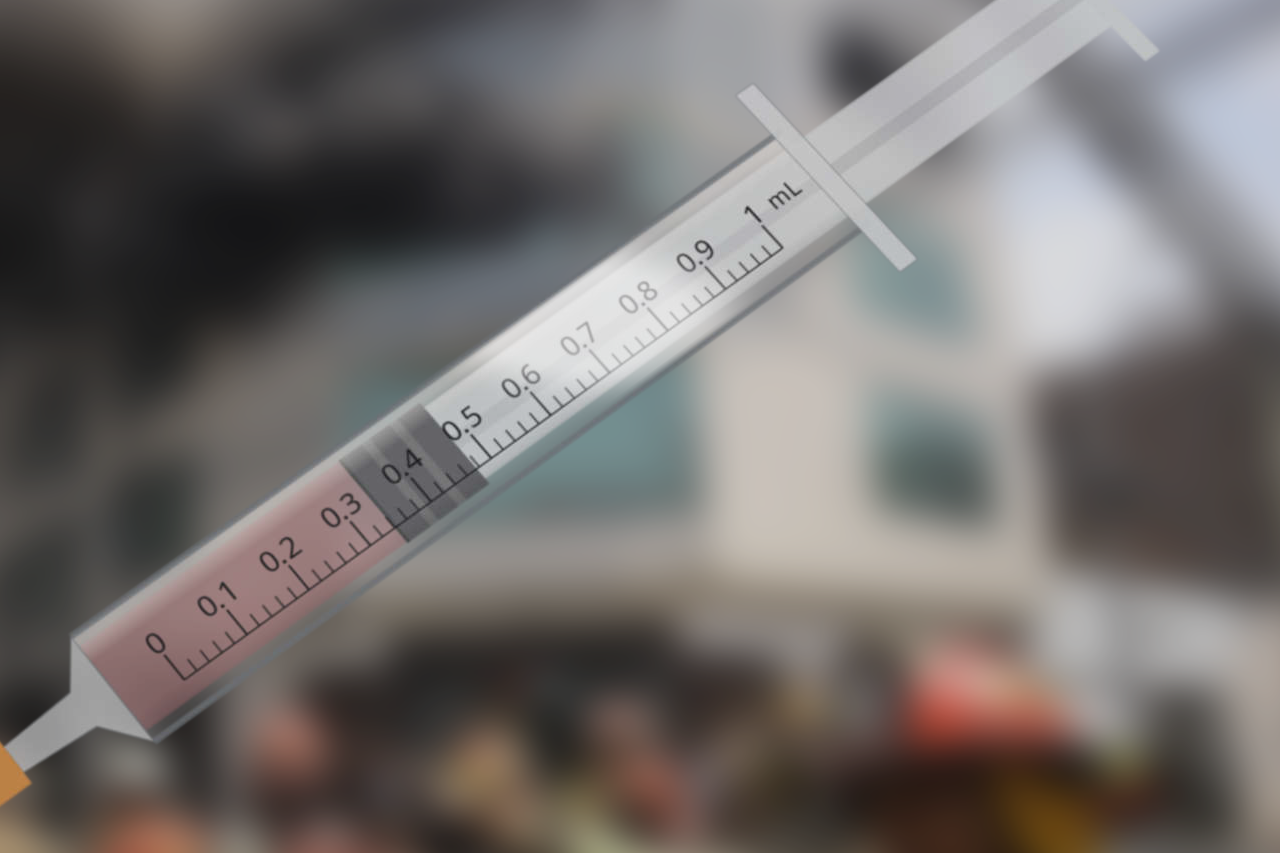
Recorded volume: 0.34
